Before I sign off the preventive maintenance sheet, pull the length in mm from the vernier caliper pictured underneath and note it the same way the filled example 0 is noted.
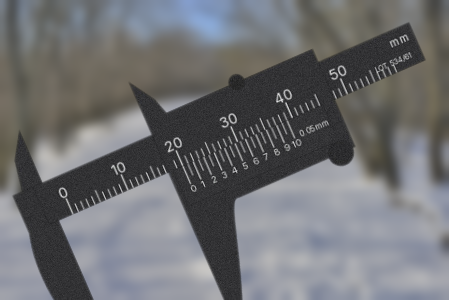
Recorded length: 20.0
